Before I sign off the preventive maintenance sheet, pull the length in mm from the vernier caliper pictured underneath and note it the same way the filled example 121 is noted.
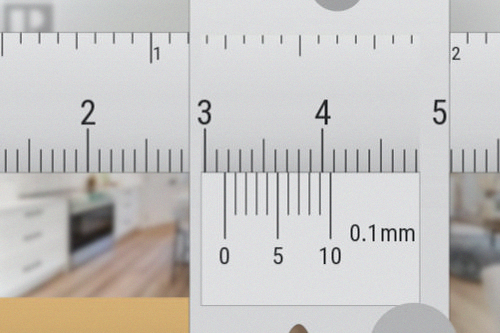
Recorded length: 31.7
